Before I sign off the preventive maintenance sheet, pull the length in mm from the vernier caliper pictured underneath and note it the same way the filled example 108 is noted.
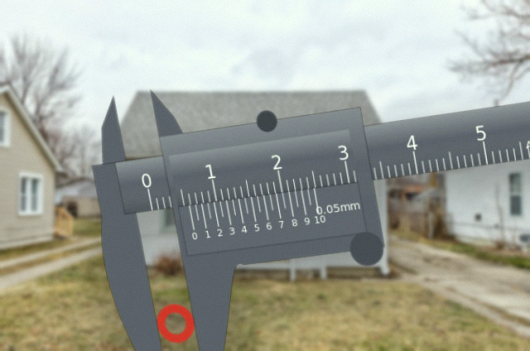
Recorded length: 5.8
